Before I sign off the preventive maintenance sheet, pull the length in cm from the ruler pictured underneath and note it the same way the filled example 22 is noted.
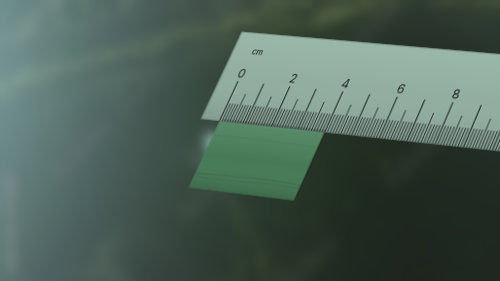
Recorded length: 4
